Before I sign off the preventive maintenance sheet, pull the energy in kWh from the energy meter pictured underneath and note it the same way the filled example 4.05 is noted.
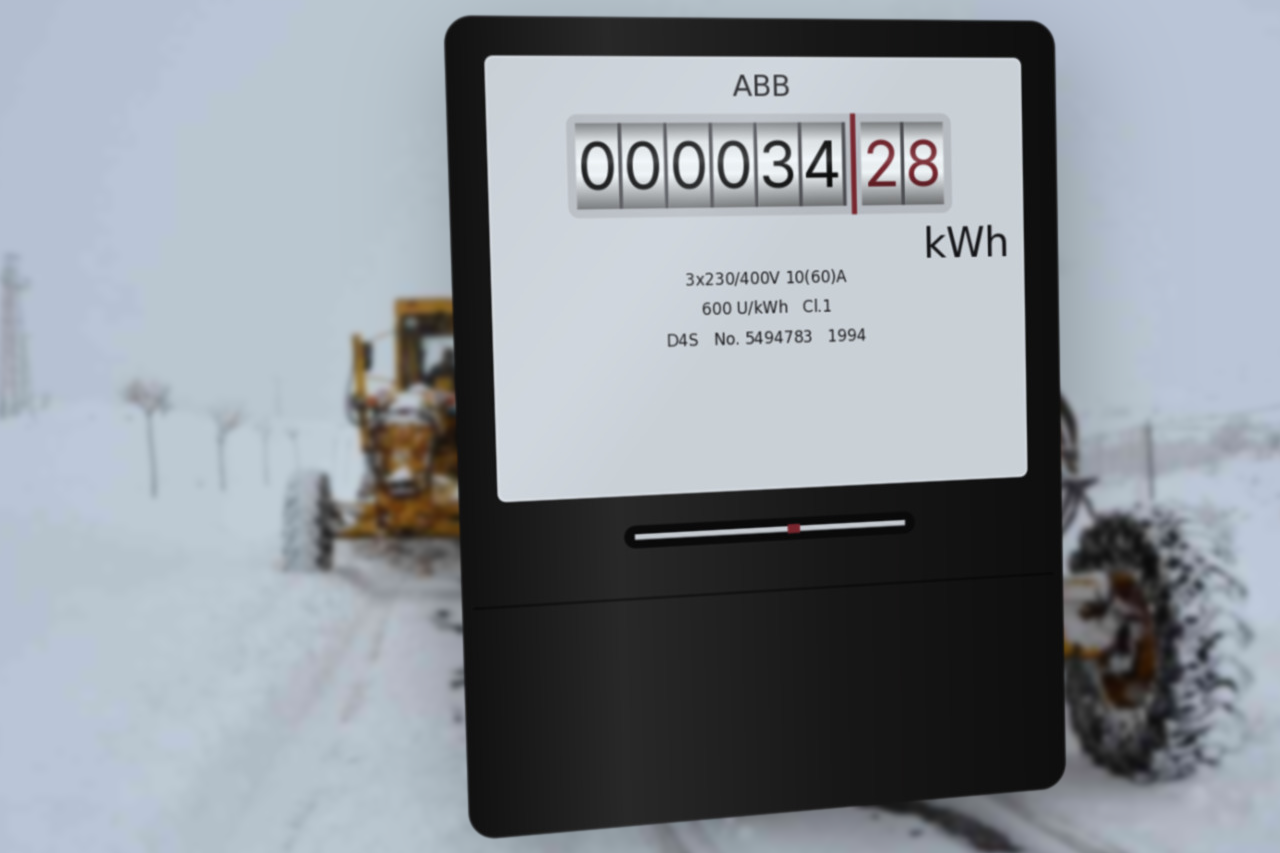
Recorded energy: 34.28
